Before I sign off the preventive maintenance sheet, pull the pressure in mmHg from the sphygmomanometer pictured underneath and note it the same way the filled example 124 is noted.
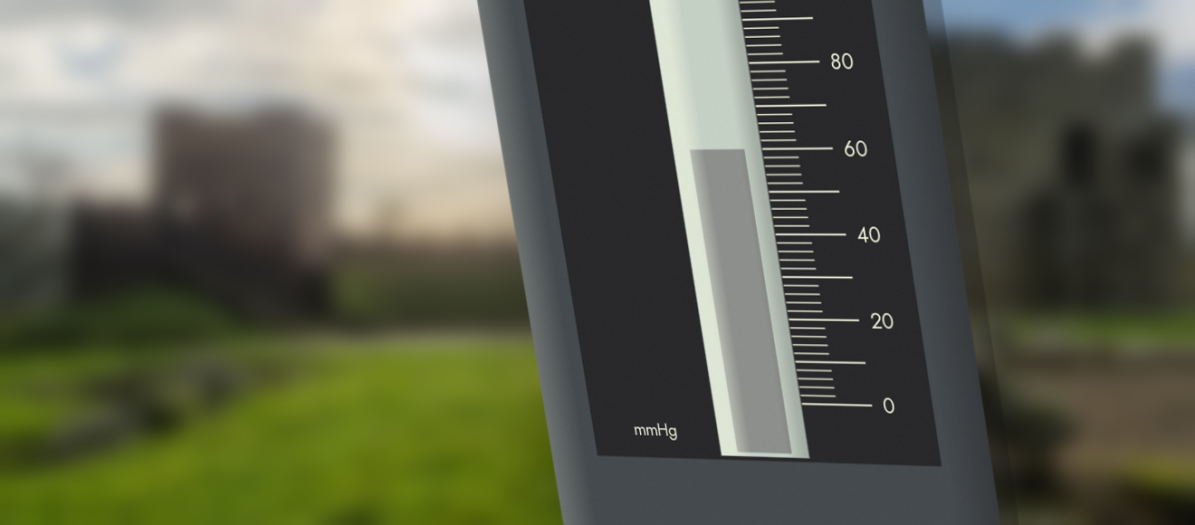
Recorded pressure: 60
